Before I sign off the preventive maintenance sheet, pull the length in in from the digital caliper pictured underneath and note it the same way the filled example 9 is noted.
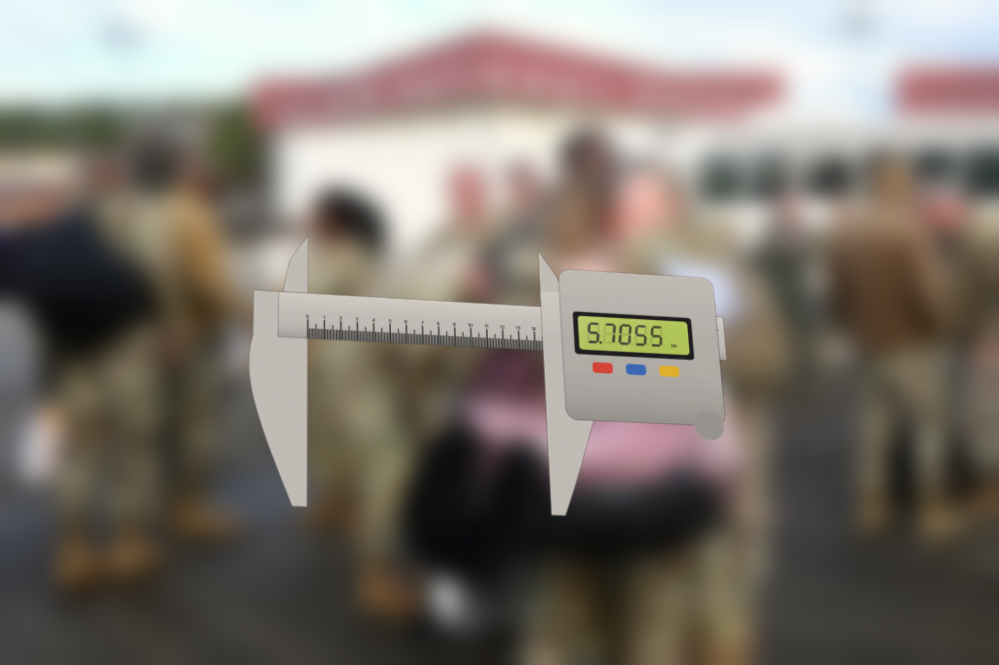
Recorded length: 5.7055
